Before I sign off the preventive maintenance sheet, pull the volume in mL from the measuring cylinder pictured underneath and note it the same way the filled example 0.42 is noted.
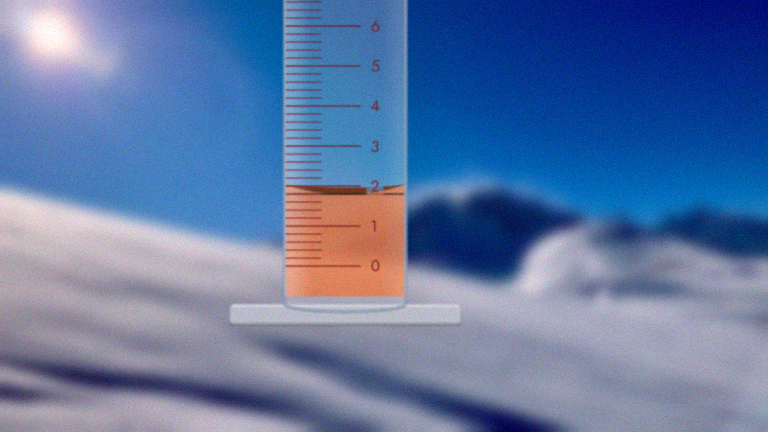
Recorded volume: 1.8
